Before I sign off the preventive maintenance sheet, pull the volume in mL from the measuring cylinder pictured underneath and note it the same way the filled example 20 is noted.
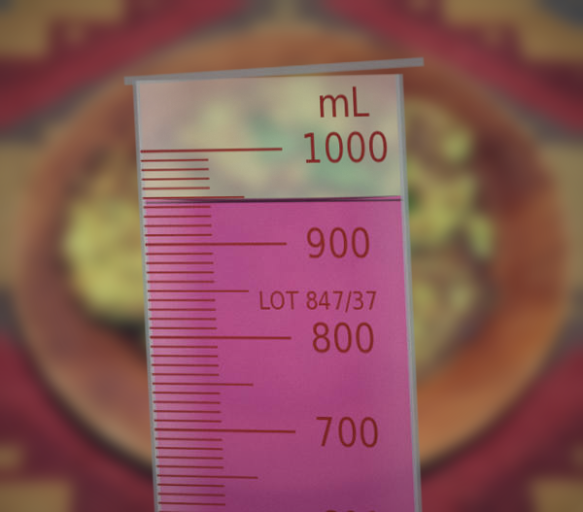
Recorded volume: 945
